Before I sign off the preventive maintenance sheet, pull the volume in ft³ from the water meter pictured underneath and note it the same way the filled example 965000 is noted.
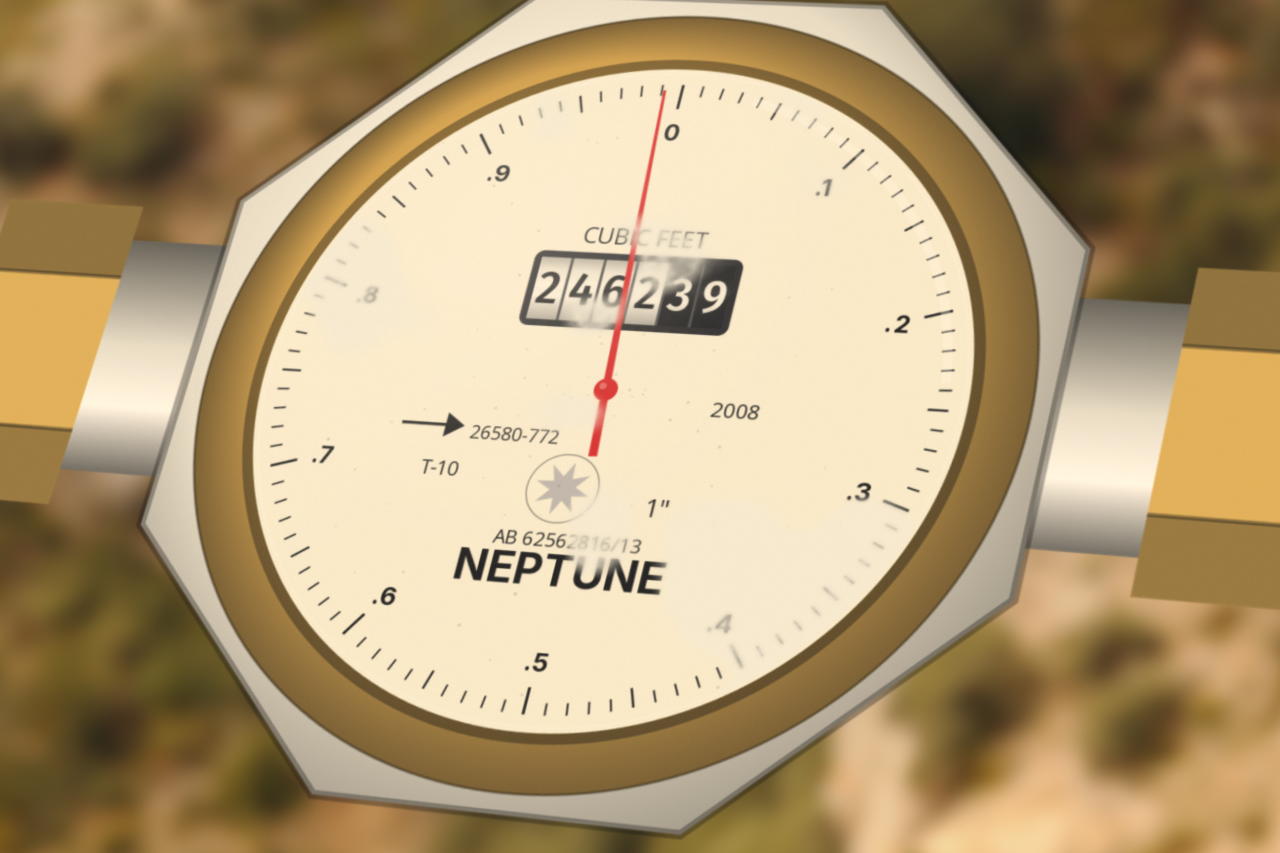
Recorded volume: 246238.99
